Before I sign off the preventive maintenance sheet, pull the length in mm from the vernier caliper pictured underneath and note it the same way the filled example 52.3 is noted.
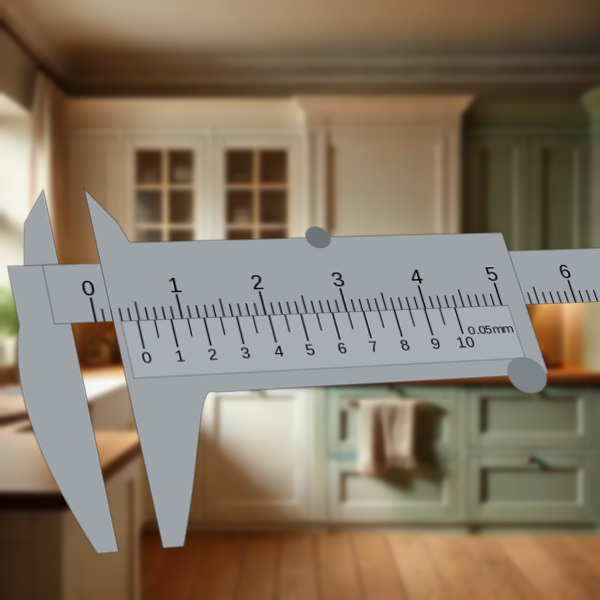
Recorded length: 4.8
